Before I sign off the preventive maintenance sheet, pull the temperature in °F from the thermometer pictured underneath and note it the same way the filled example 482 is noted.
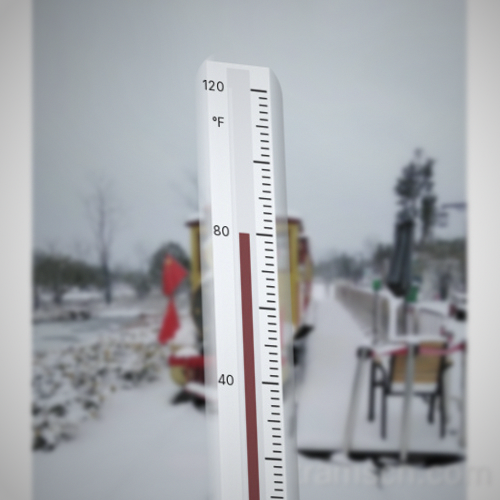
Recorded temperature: 80
